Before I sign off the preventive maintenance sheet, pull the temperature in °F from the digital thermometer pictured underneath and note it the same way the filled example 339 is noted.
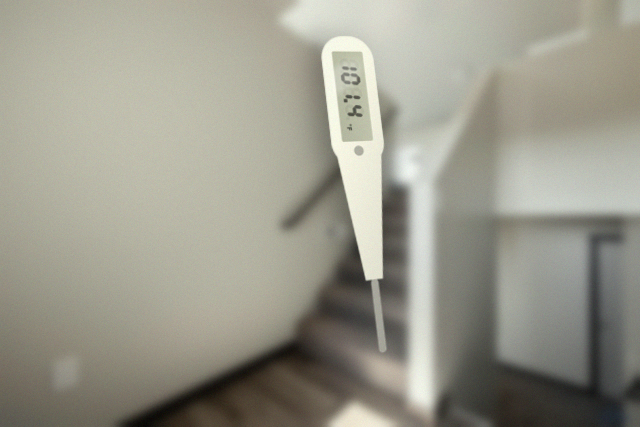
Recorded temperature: 101.4
